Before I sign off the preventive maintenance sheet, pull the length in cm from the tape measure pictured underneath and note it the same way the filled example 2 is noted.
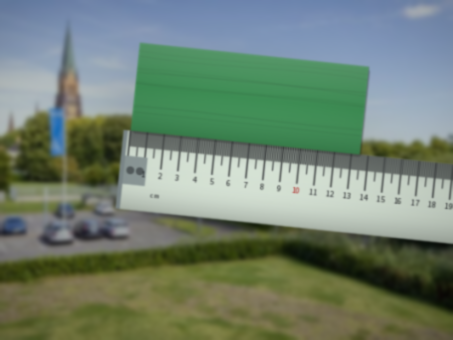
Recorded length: 13.5
